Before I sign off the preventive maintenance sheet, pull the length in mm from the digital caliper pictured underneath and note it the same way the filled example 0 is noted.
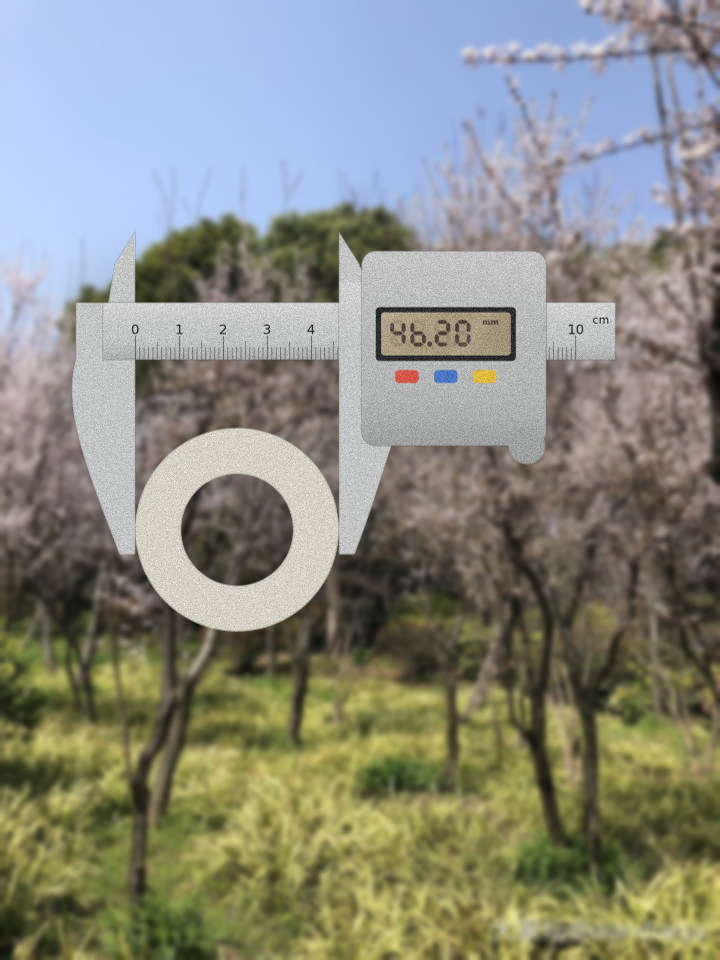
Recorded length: 46.20
